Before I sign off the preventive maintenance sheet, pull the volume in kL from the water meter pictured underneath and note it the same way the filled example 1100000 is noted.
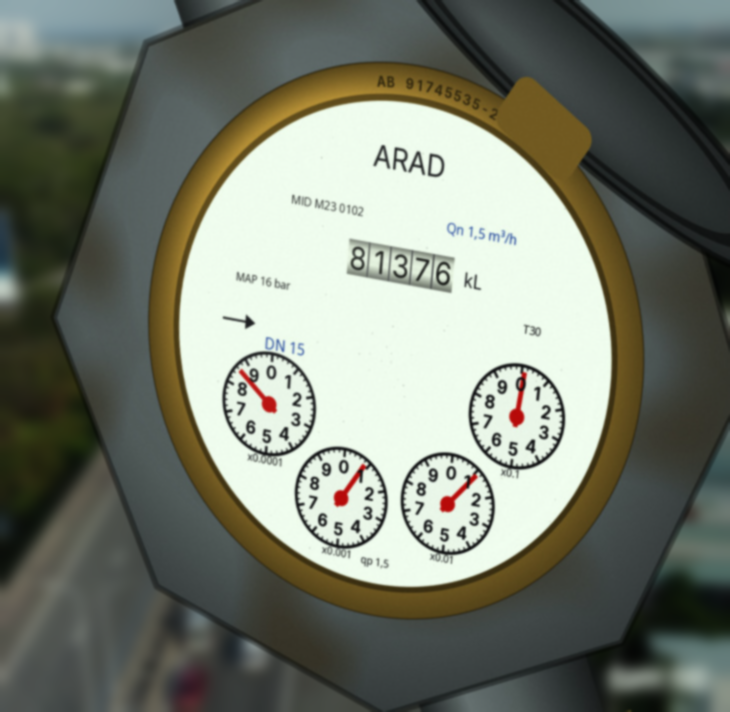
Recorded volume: 81376.0108
